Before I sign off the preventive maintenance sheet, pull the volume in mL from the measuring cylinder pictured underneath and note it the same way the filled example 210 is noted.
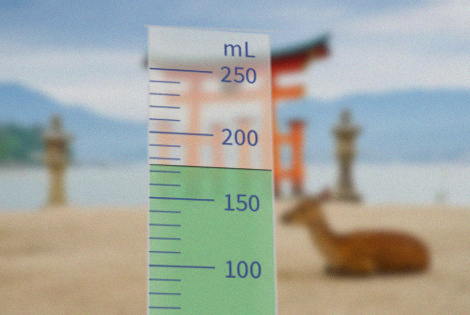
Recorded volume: 175
